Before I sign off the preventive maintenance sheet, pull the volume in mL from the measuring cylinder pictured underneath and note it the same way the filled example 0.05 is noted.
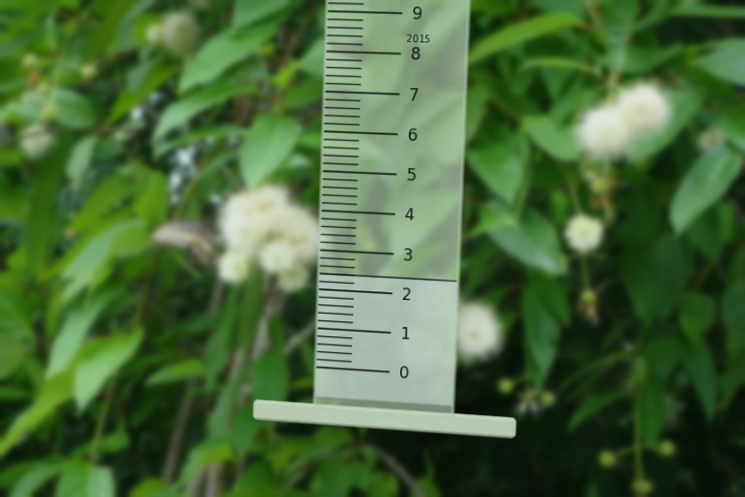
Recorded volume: 2.4
